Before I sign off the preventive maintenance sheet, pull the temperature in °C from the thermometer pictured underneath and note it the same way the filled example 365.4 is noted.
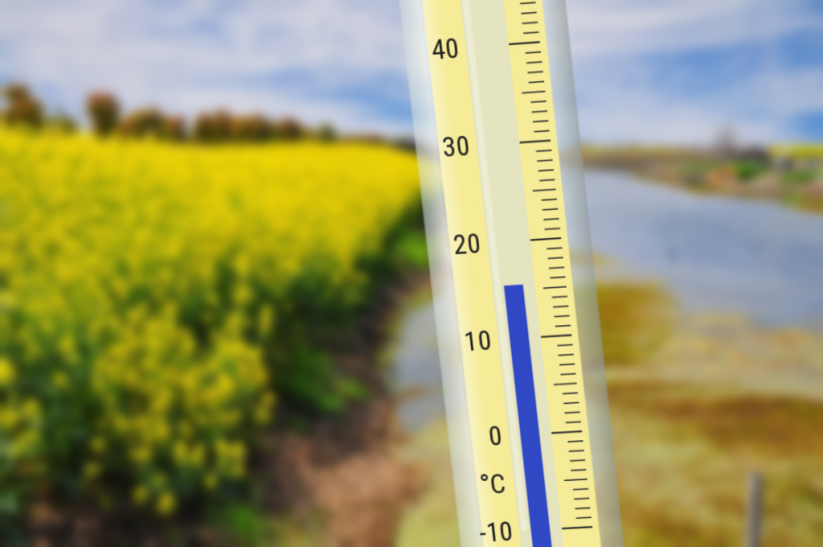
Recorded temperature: 15.5
